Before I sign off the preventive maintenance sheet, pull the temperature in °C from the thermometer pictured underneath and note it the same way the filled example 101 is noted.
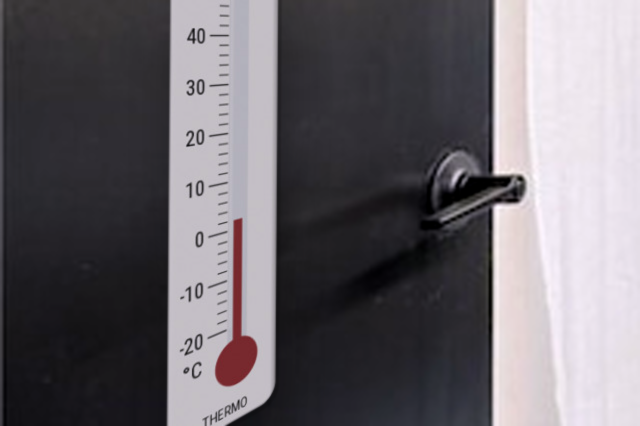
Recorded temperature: 2
